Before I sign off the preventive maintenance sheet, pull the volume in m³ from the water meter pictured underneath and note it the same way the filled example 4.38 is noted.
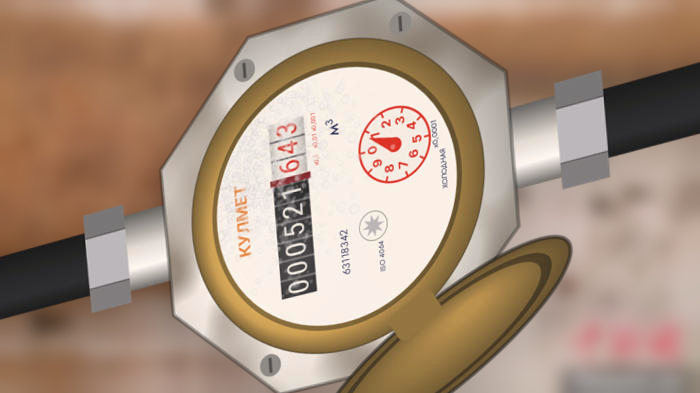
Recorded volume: 521.6430
